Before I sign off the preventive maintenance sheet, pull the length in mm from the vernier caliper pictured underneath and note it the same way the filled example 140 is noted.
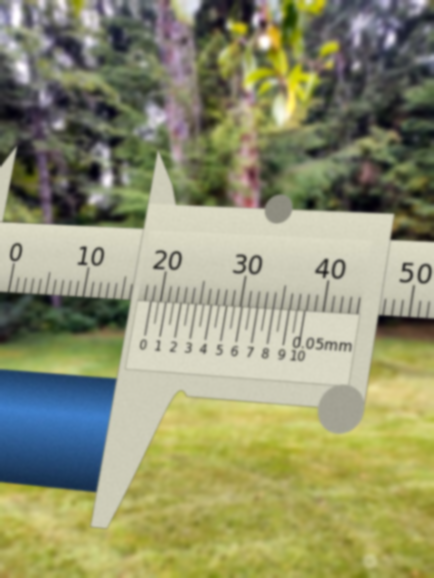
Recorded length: 18.8
